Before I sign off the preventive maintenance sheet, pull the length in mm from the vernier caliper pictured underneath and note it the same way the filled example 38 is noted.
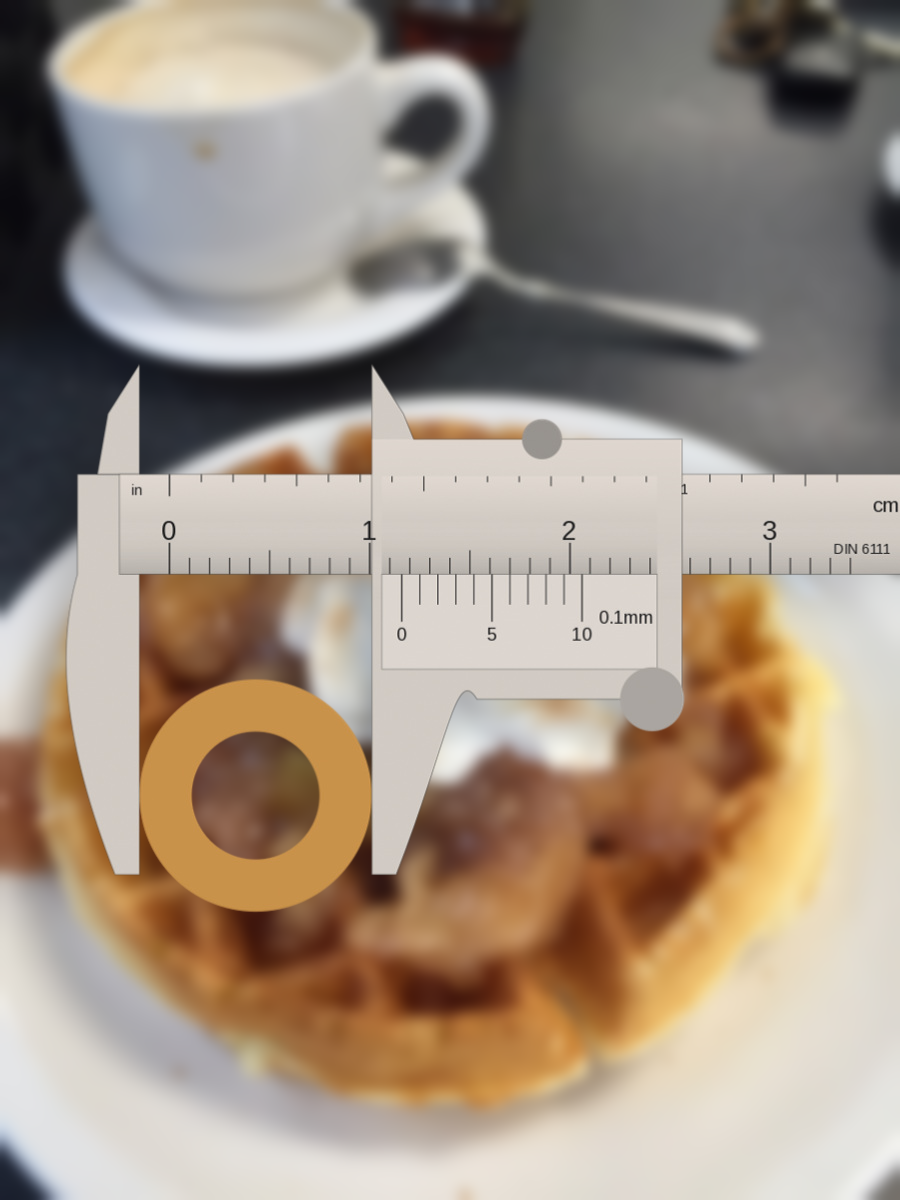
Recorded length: 11.6
